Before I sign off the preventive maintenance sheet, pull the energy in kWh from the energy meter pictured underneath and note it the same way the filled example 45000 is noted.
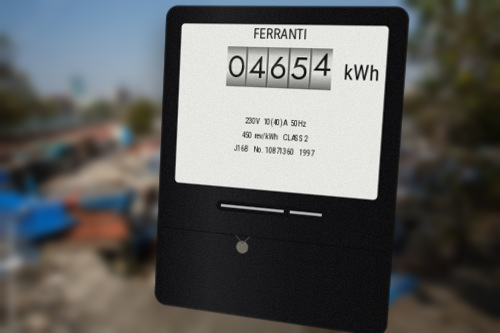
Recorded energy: 4654
